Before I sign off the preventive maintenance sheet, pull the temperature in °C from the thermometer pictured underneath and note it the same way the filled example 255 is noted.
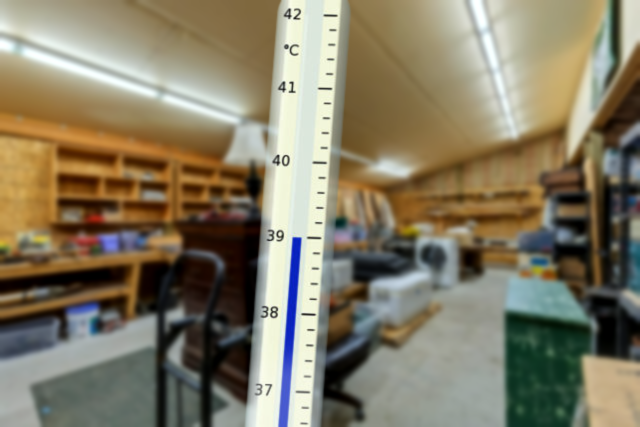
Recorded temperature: 39
